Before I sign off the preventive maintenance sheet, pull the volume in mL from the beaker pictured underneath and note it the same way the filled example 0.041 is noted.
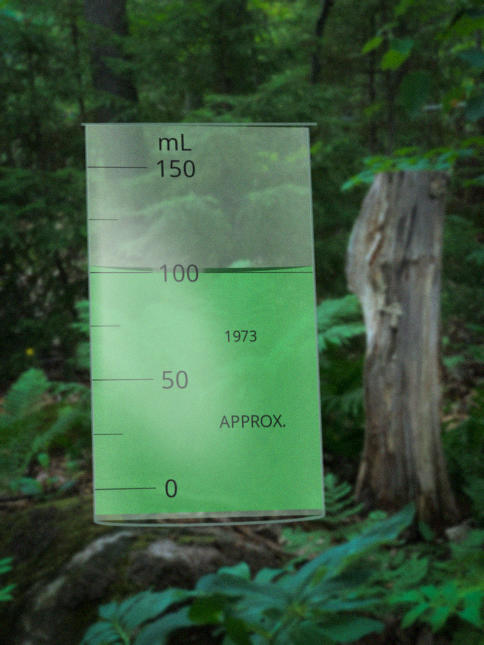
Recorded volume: 100
